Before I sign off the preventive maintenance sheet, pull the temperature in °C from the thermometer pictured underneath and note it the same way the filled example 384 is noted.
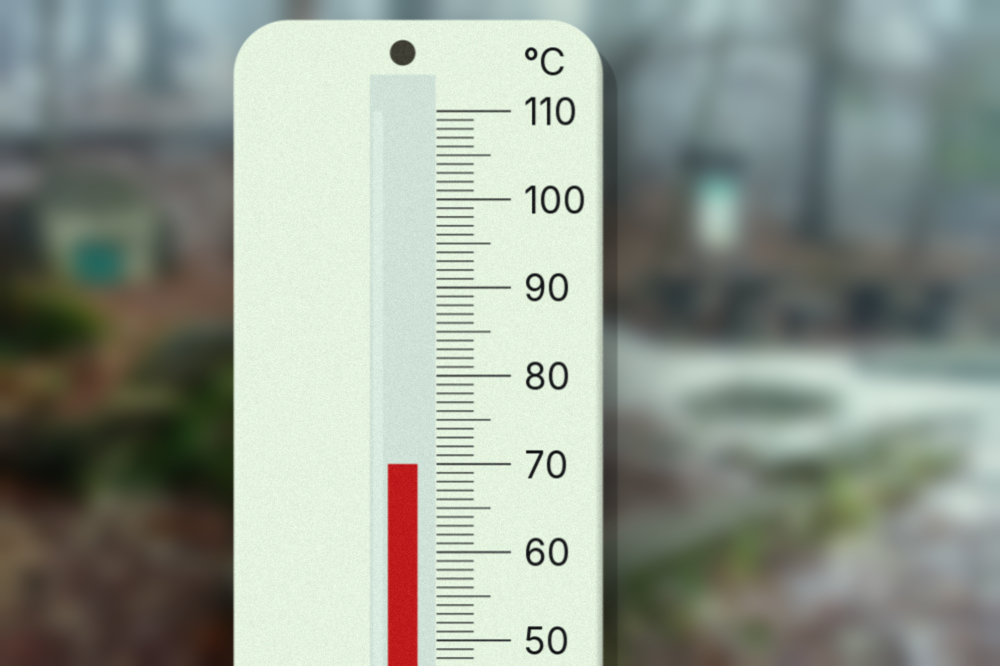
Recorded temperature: 70
